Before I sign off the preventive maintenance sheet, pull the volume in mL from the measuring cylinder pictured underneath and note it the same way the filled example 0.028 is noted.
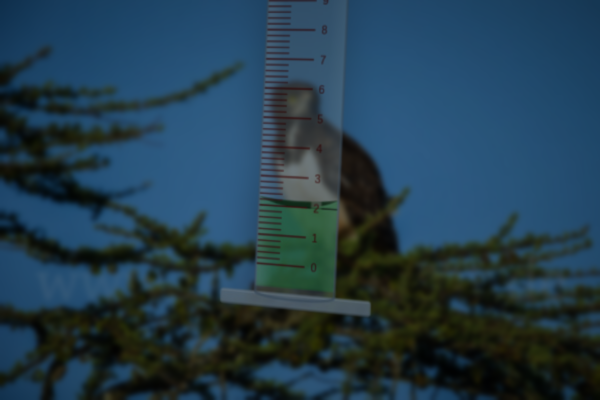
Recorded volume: 2
